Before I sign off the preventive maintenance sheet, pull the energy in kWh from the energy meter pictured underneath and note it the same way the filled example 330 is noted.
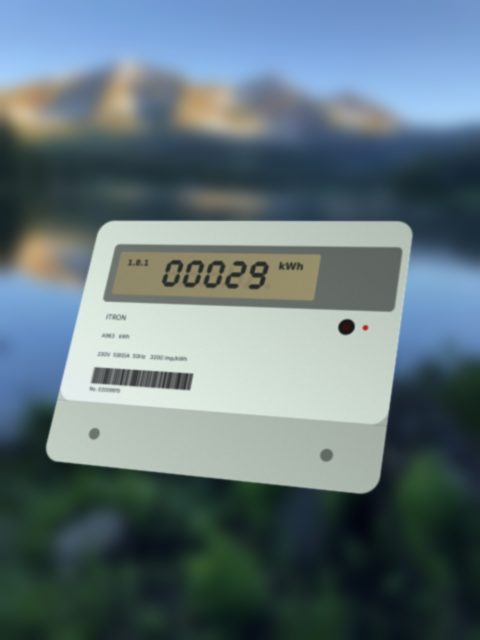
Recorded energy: 29
